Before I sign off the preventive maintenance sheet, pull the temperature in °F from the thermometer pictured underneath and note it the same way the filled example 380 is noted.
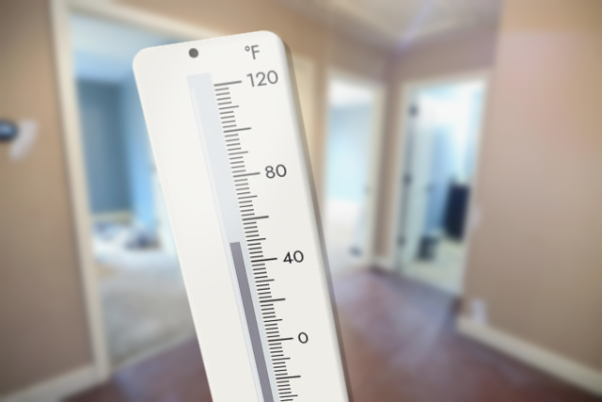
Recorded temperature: 50
